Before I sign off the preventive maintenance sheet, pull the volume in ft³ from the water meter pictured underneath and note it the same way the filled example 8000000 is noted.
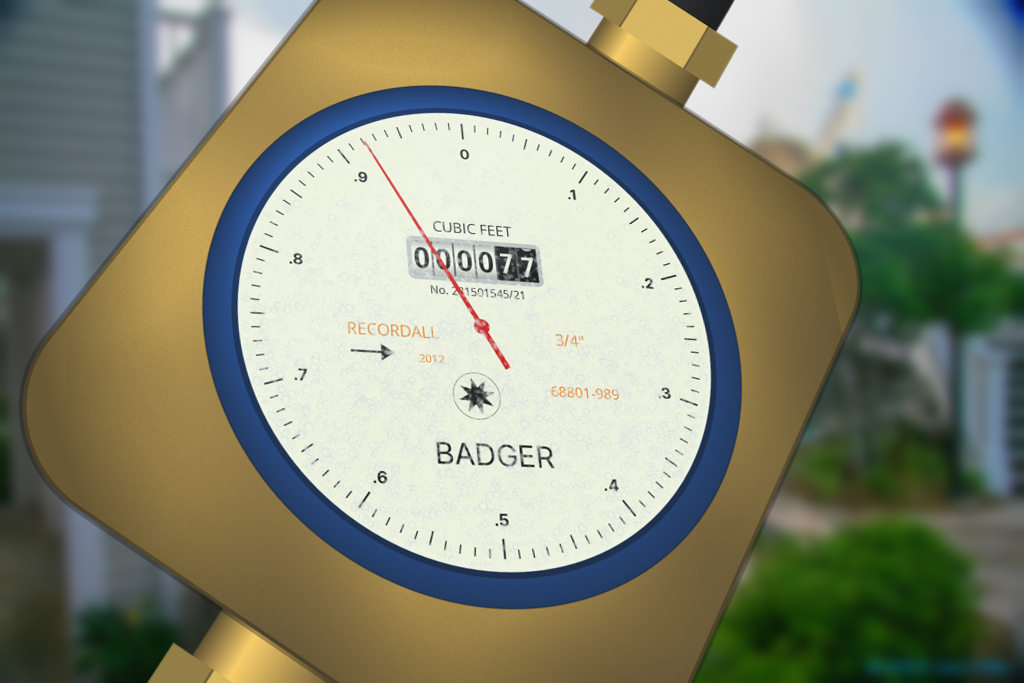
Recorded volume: 76.92
